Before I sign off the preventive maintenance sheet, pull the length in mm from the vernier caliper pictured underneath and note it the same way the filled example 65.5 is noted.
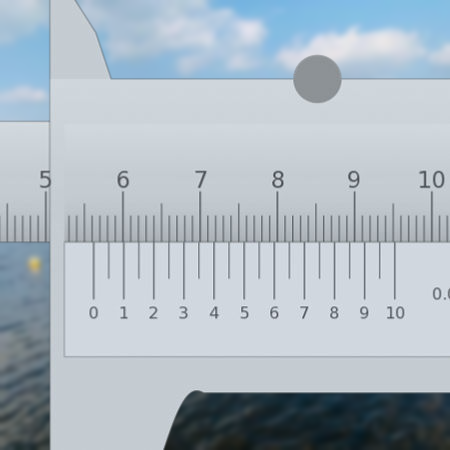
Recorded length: 56.2
